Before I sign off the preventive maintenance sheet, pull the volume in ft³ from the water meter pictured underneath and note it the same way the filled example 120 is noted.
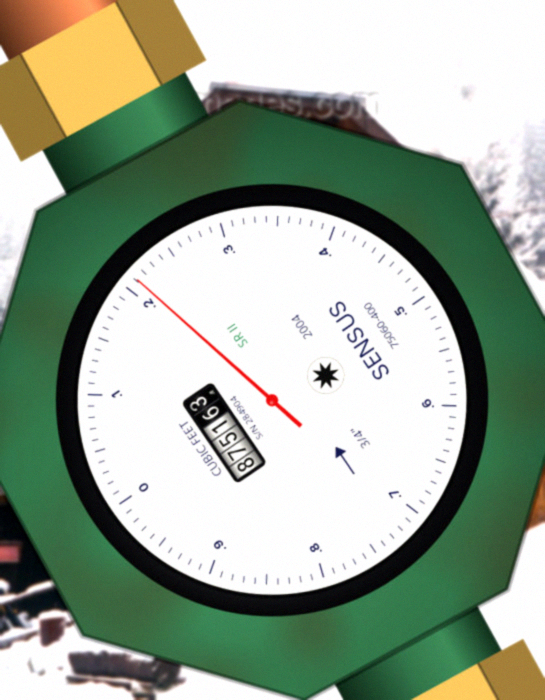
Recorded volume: 875163.21
